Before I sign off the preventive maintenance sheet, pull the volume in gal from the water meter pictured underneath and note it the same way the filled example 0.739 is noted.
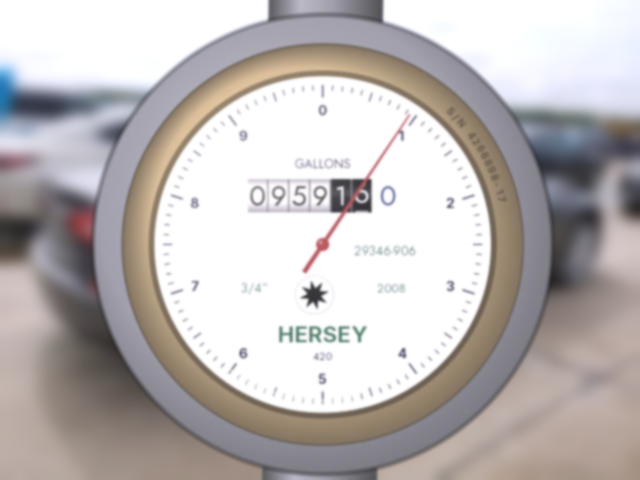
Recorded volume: 959160.9
